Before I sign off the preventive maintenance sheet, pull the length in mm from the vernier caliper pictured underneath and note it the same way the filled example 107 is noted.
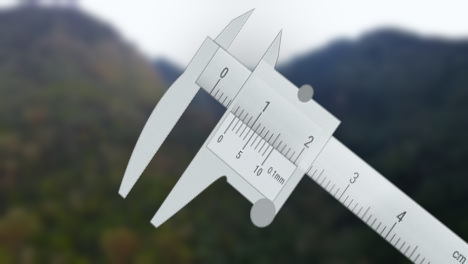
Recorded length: 6.5
